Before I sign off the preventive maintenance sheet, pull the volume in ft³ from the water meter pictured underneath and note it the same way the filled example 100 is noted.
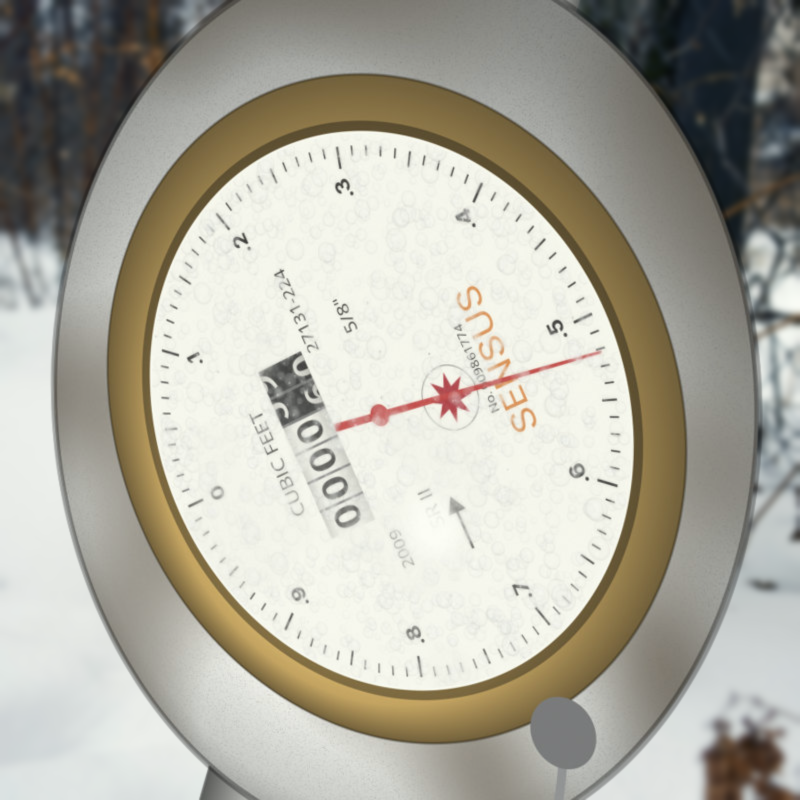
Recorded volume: 59.52
